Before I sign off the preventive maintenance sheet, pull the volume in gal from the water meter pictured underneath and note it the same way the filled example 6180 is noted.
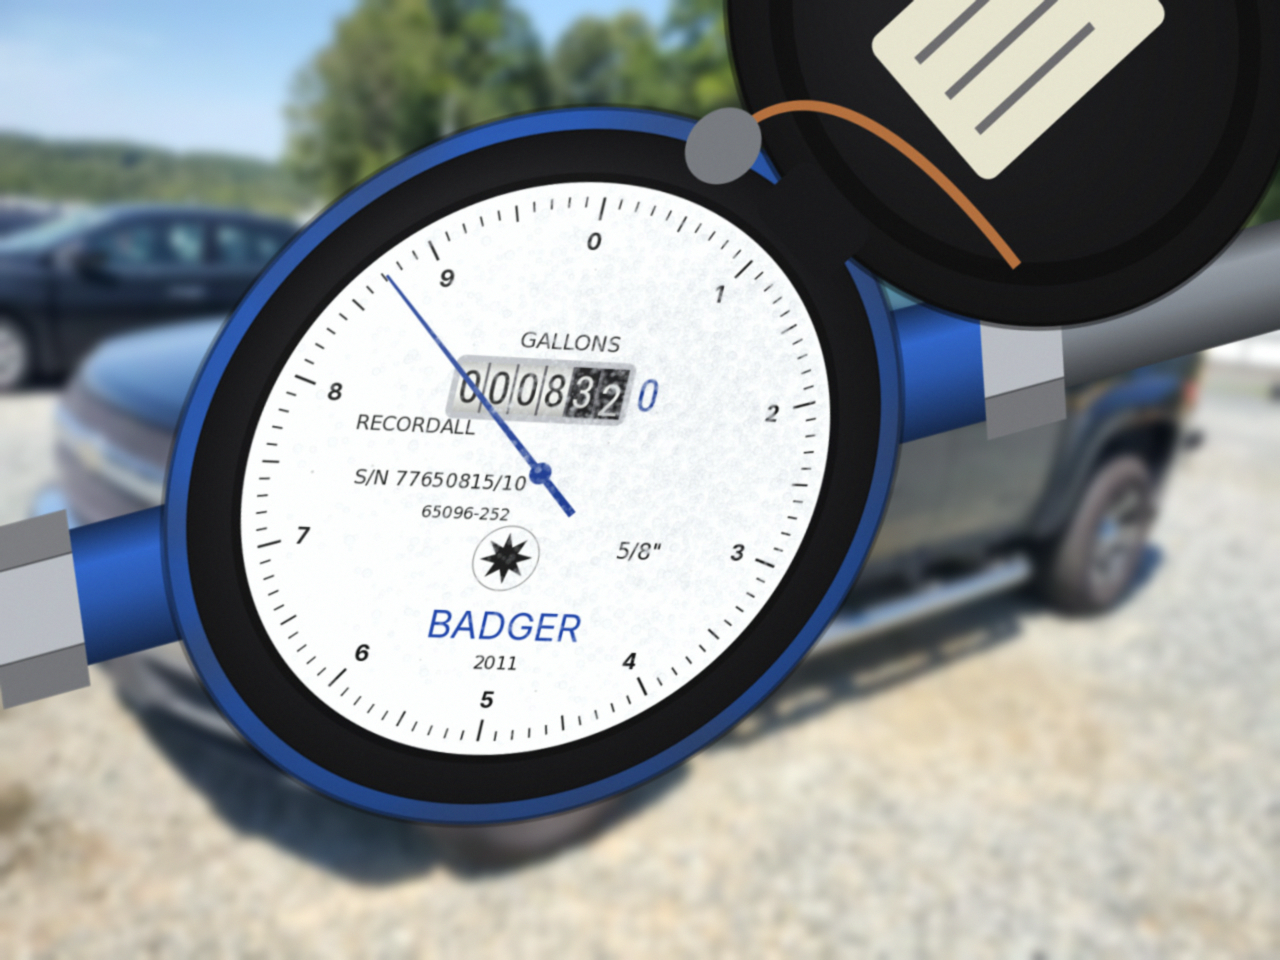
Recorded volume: 8318.7
